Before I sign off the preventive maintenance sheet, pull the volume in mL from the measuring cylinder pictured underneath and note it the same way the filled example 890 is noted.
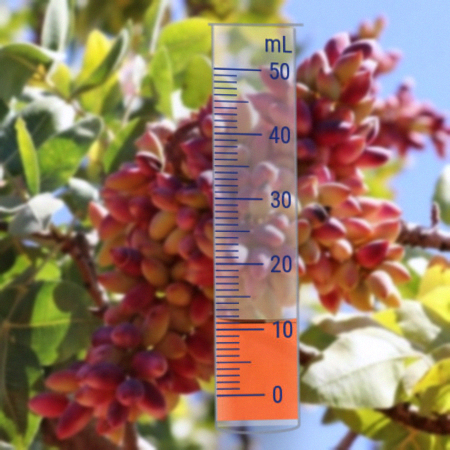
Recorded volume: 11
